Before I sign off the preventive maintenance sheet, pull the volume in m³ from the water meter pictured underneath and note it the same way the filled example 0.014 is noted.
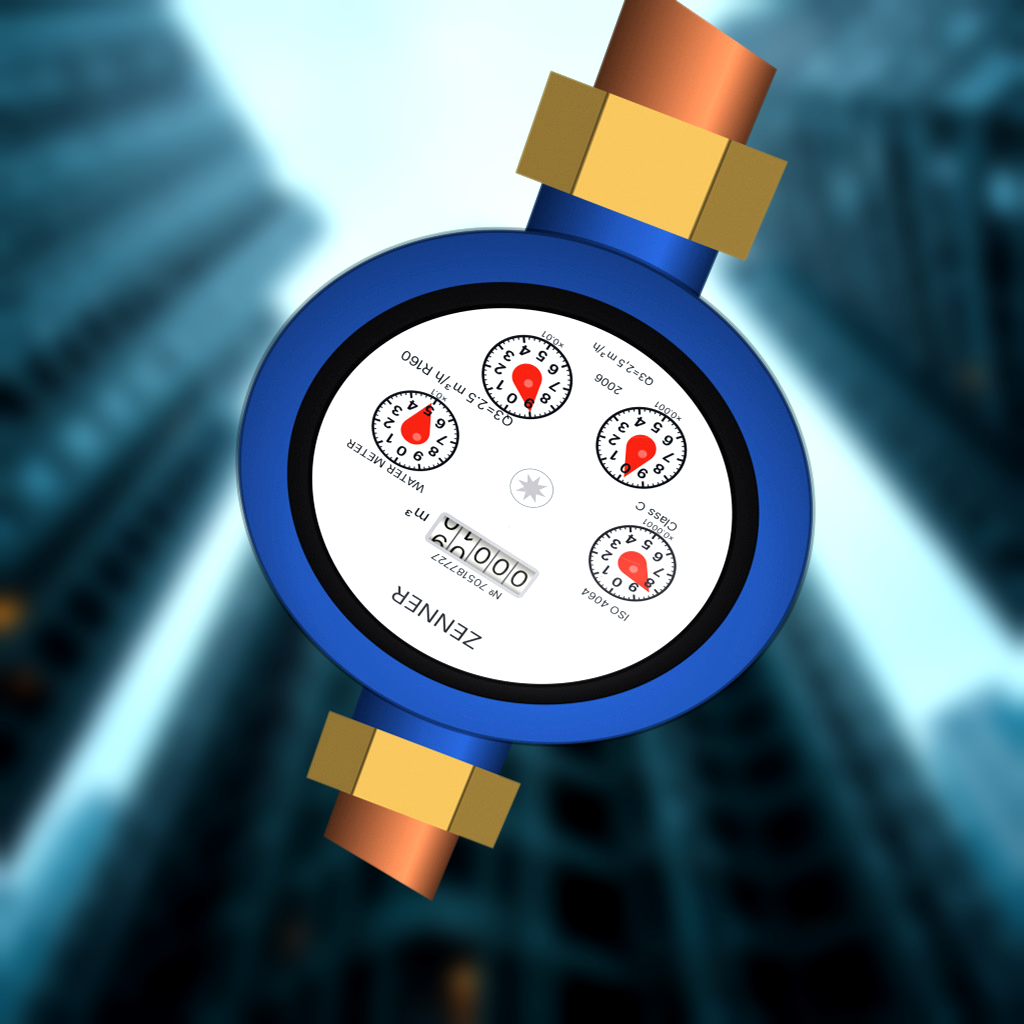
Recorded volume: 9.4898
